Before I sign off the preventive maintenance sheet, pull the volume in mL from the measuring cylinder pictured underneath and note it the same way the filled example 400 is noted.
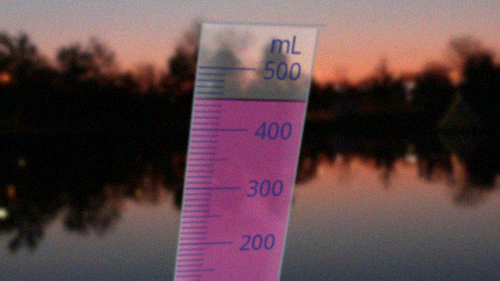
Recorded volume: 450
